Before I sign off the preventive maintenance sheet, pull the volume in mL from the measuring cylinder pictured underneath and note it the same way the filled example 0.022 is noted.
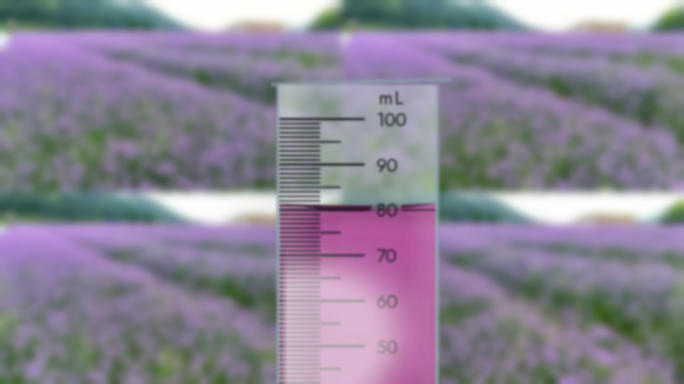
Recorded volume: 80
